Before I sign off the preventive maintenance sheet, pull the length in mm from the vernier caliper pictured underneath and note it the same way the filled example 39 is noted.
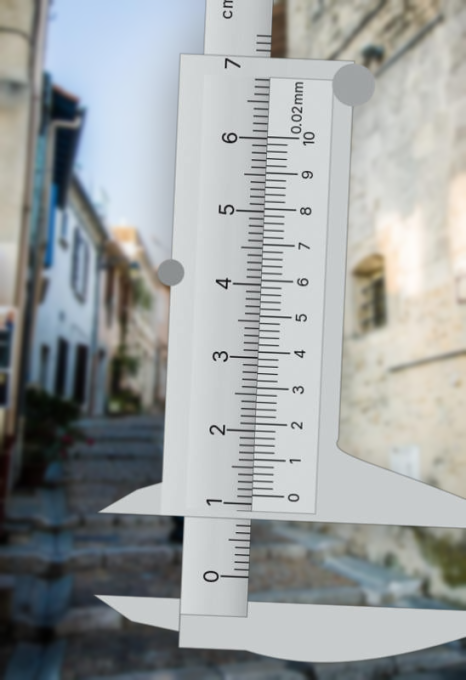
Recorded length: 11.2
